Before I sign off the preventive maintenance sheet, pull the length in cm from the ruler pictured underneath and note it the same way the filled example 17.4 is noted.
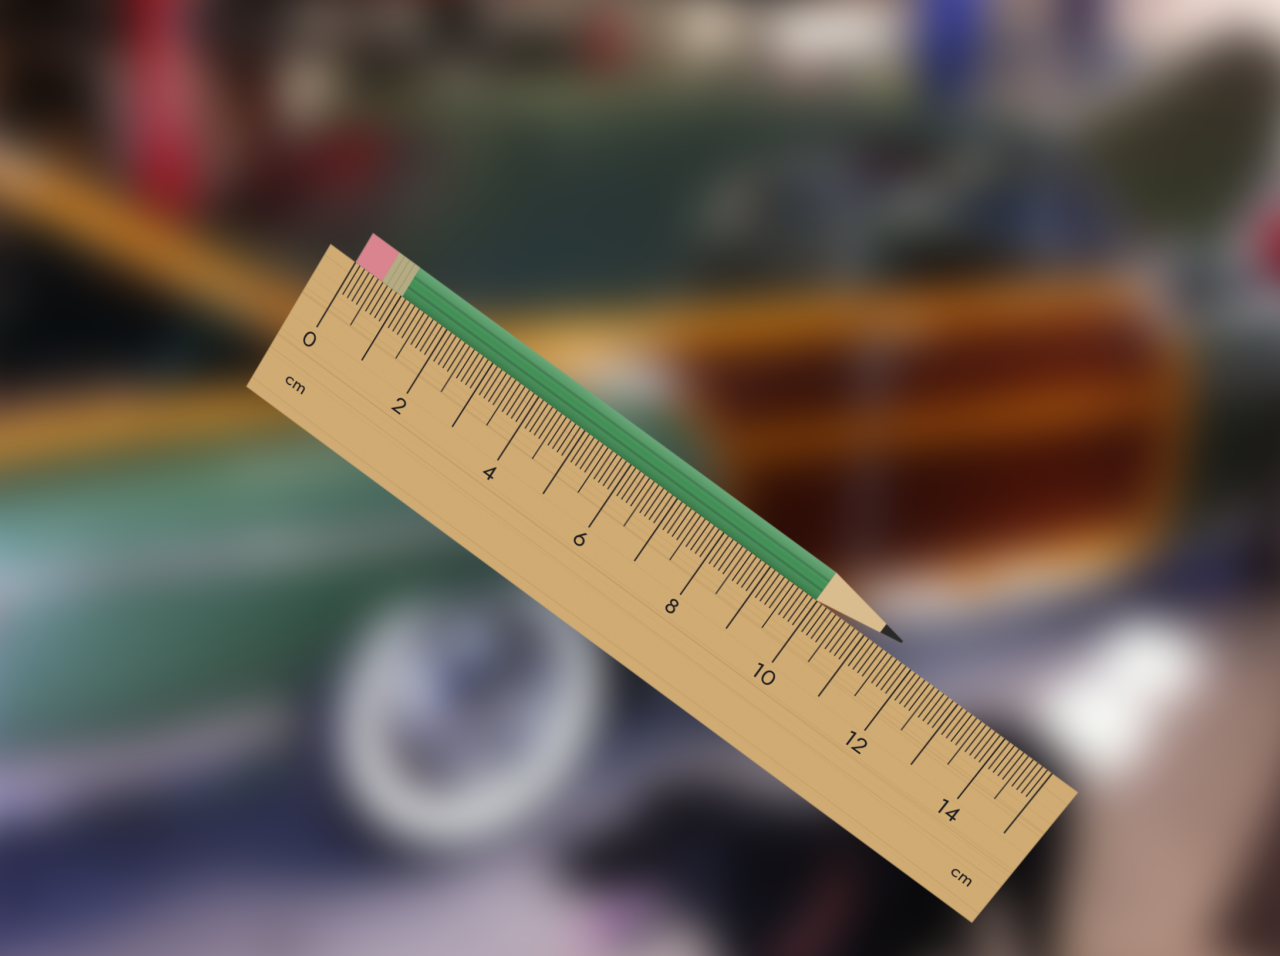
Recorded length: 11.6
